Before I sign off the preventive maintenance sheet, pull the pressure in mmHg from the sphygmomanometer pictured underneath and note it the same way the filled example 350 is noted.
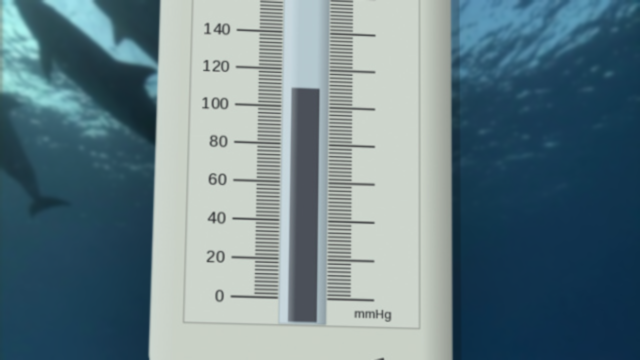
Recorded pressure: 110
